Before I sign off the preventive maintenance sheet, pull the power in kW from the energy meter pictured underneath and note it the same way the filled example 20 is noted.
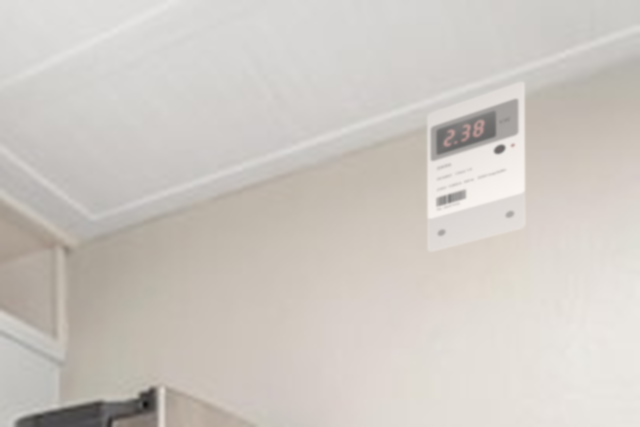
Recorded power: 2.38
